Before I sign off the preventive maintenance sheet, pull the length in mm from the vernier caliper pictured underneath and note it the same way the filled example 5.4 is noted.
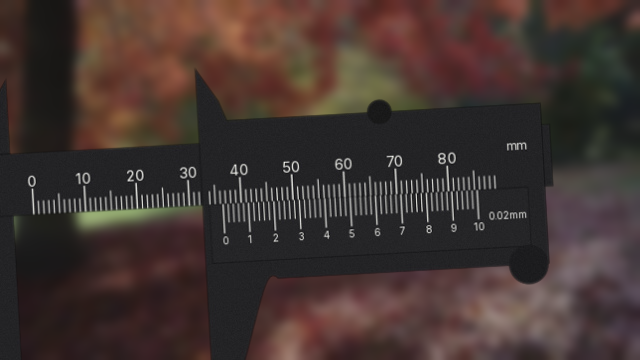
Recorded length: 36.5
